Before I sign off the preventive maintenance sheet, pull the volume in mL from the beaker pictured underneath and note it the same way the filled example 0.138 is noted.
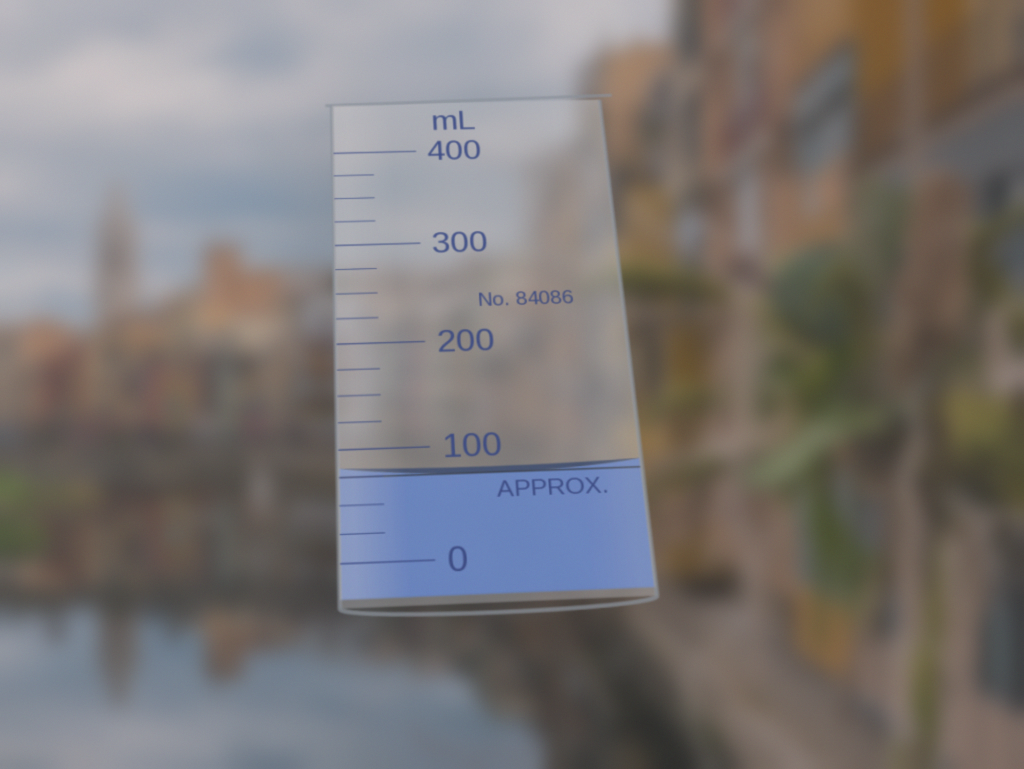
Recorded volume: 75
